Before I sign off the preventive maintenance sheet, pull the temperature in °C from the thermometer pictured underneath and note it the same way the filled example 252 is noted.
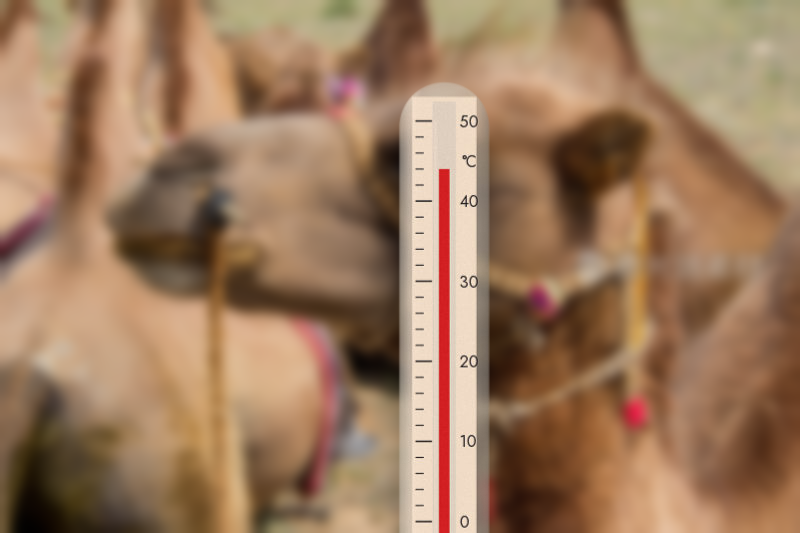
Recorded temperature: 44
